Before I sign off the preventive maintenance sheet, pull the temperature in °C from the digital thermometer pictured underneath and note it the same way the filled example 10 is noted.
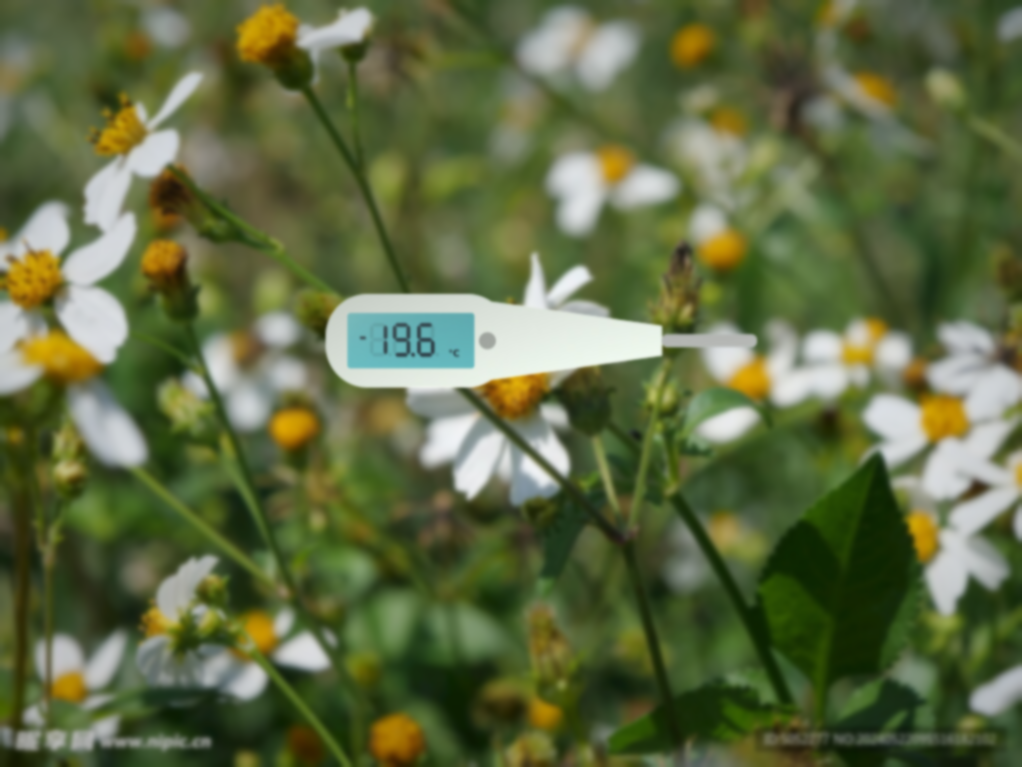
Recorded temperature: -19.6
